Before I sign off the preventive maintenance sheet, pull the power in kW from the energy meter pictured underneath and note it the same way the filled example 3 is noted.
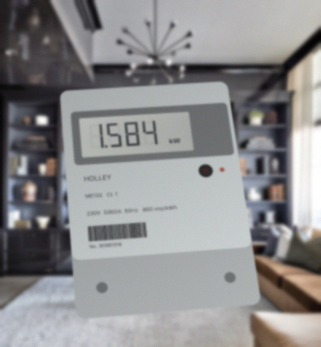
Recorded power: 1.584
